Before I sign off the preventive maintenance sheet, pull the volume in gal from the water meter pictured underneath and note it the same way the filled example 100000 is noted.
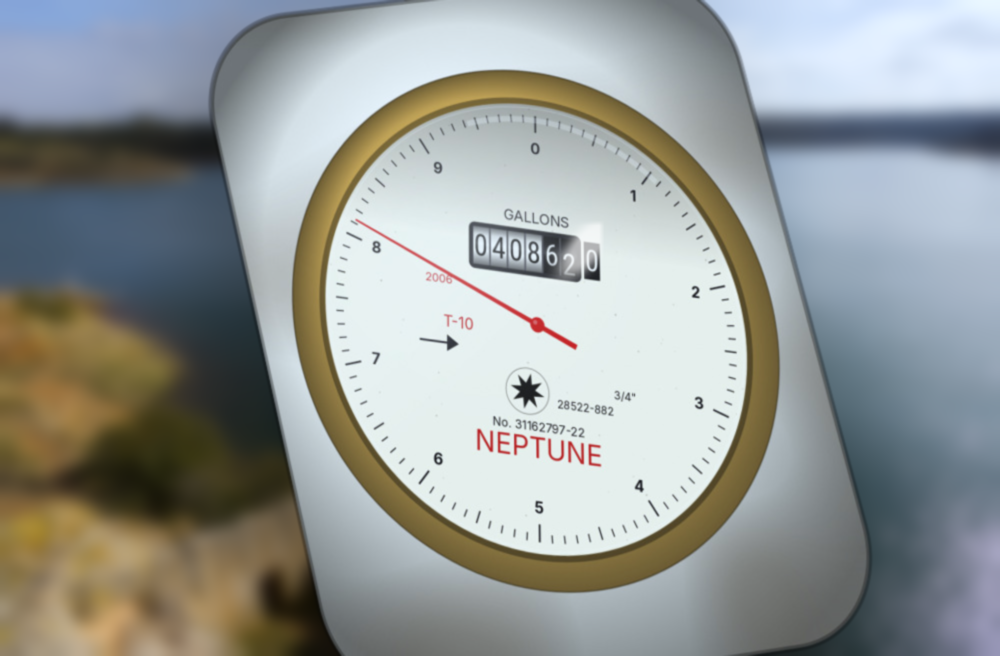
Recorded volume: 408618.1
